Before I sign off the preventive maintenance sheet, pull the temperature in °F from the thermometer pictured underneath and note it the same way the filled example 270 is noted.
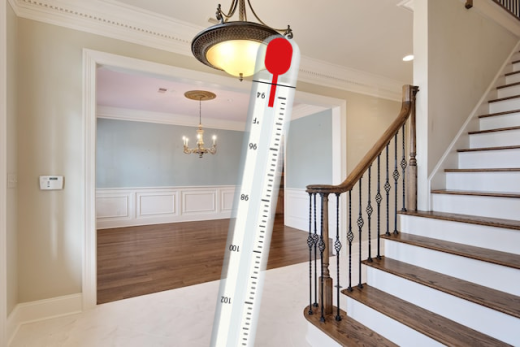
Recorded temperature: 94.4
